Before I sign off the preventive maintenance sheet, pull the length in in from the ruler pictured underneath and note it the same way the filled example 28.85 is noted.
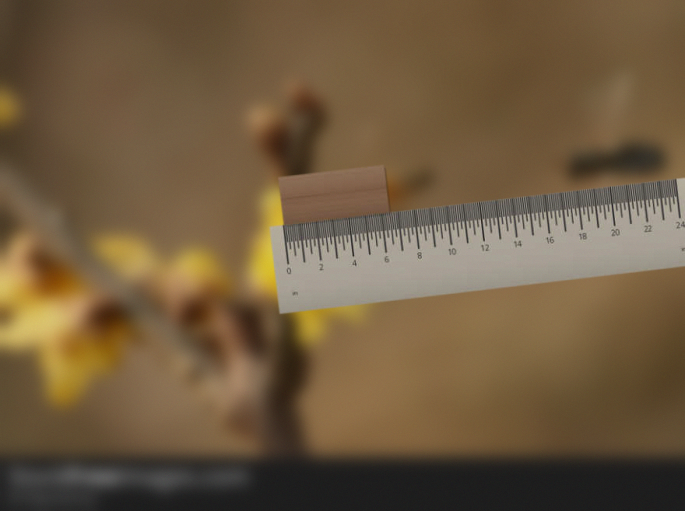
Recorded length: 6.5
